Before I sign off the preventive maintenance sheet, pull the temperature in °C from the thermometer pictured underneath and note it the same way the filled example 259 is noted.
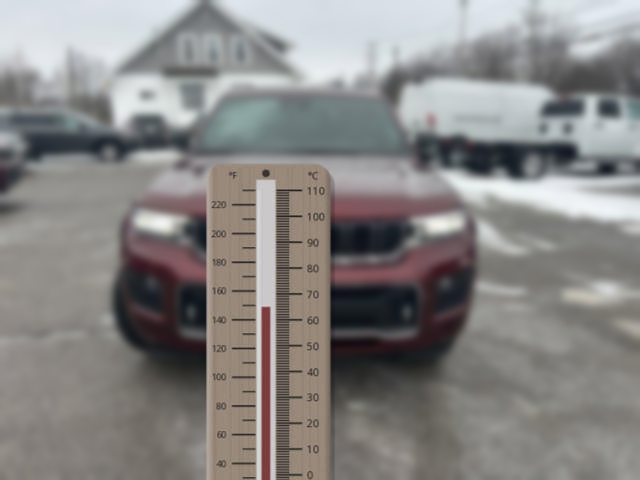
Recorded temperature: 65
